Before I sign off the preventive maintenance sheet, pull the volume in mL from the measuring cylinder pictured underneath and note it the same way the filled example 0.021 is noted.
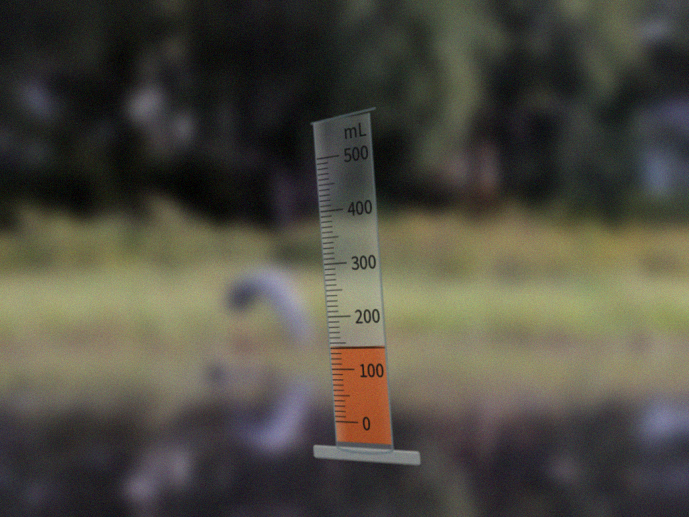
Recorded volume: 140
